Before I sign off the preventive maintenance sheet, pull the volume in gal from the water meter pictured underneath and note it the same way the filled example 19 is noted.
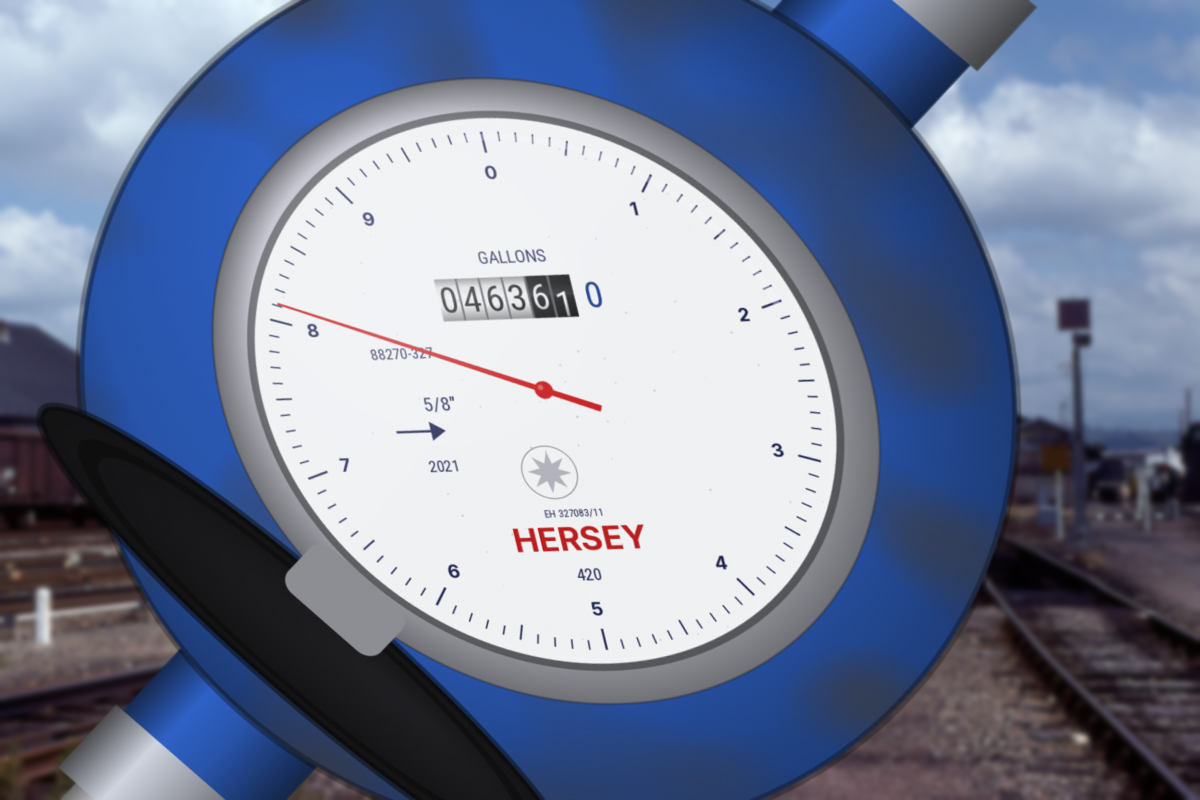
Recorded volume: 463608.1
